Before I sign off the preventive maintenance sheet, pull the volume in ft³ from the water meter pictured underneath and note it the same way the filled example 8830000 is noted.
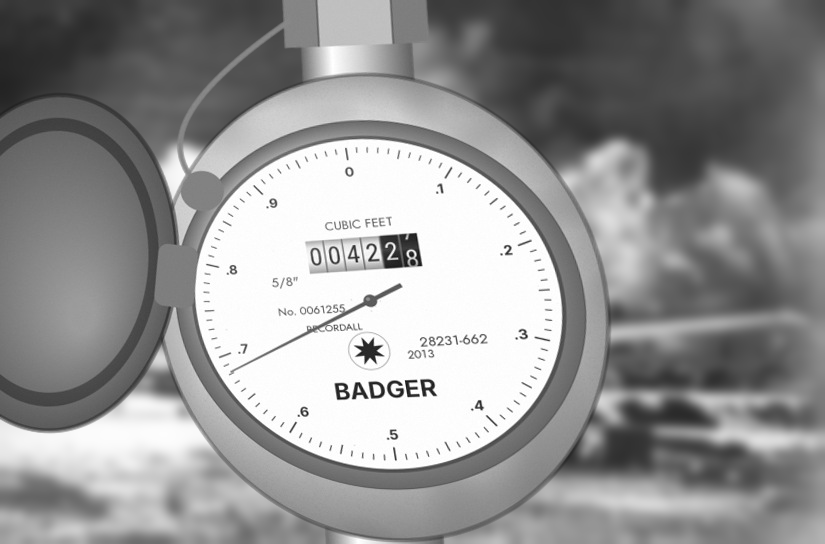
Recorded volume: 4227.68
